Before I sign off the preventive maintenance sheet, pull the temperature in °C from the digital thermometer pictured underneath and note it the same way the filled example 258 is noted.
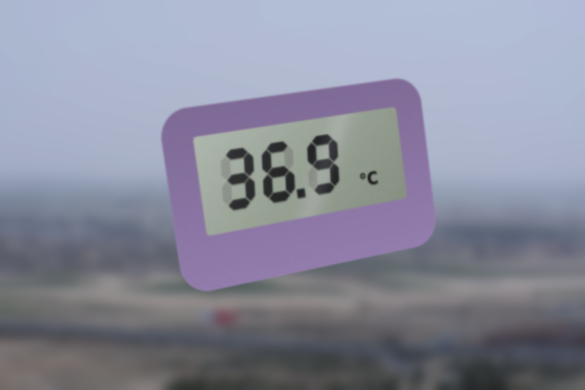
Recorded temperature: 36.9
